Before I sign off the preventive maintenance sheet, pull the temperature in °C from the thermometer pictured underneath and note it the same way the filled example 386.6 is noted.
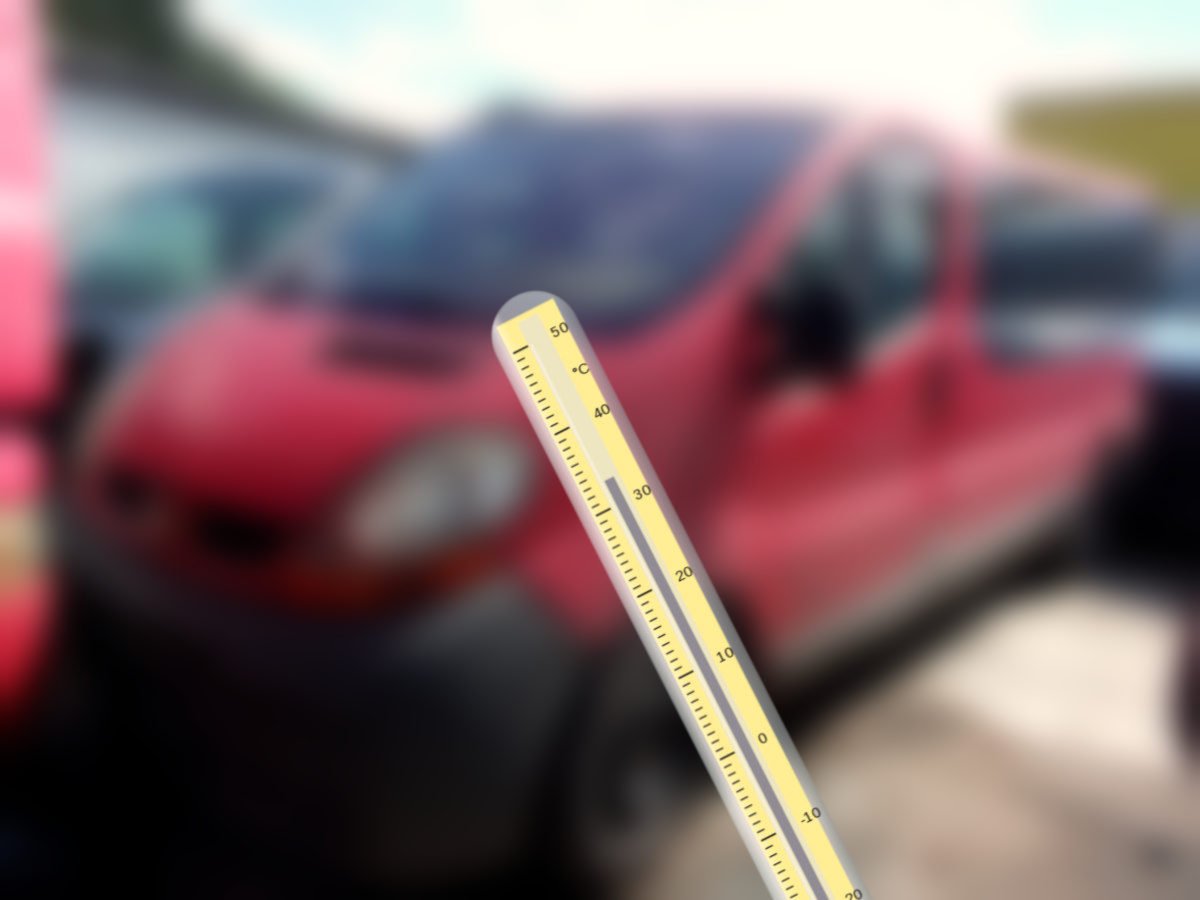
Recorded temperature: 33
